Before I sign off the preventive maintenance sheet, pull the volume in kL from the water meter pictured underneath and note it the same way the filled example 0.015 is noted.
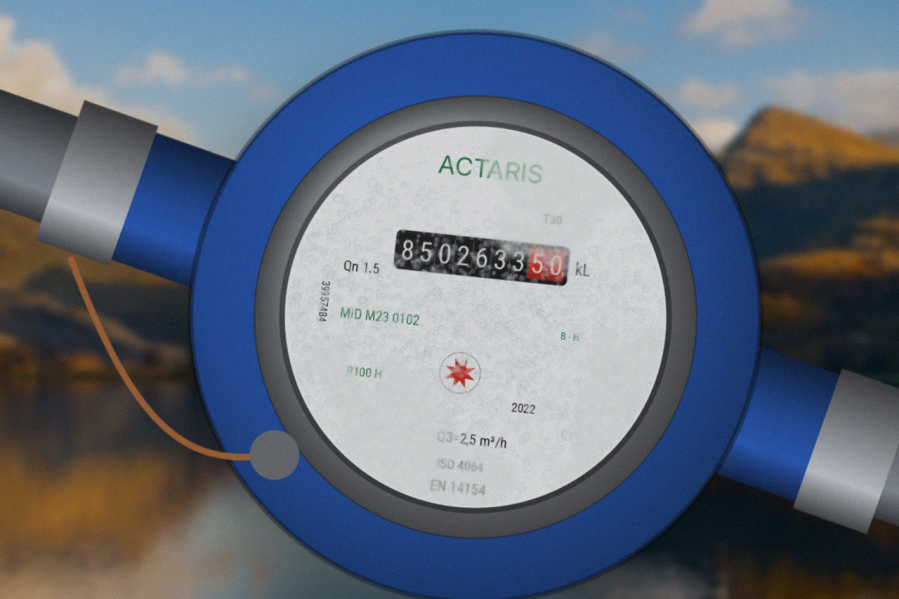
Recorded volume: 8502633.50
